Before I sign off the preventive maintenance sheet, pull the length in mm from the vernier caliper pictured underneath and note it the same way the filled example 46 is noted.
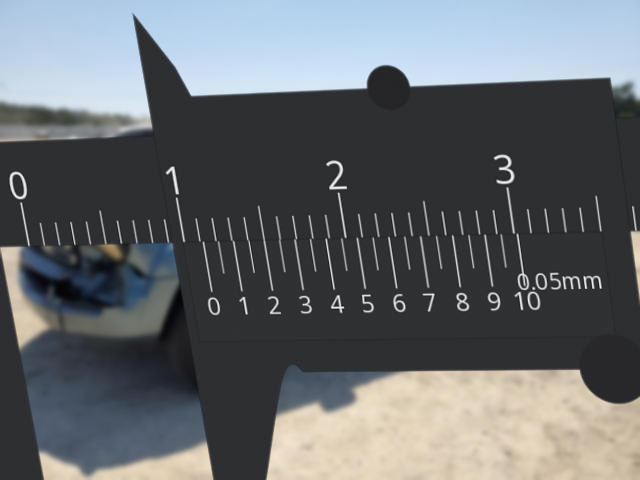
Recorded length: 11.2
